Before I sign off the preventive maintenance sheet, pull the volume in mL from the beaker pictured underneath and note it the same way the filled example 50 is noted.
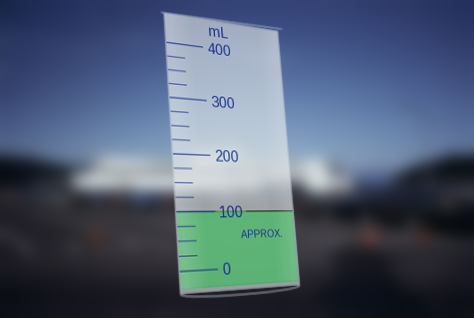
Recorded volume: 100
